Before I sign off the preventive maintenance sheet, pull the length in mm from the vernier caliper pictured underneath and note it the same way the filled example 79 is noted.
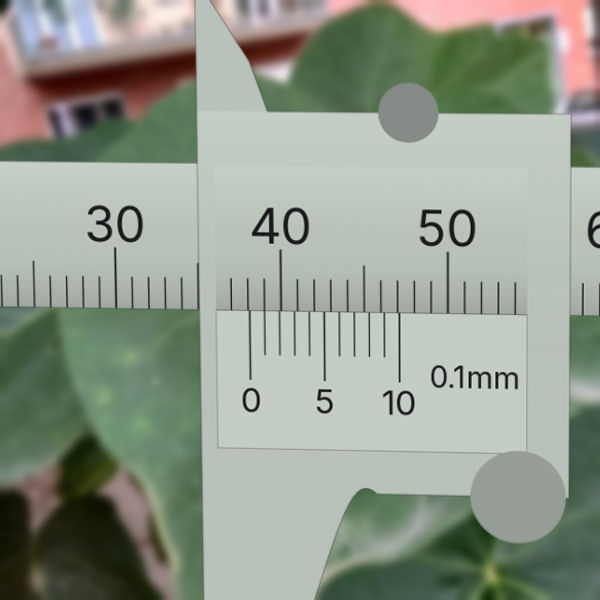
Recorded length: 38.1
